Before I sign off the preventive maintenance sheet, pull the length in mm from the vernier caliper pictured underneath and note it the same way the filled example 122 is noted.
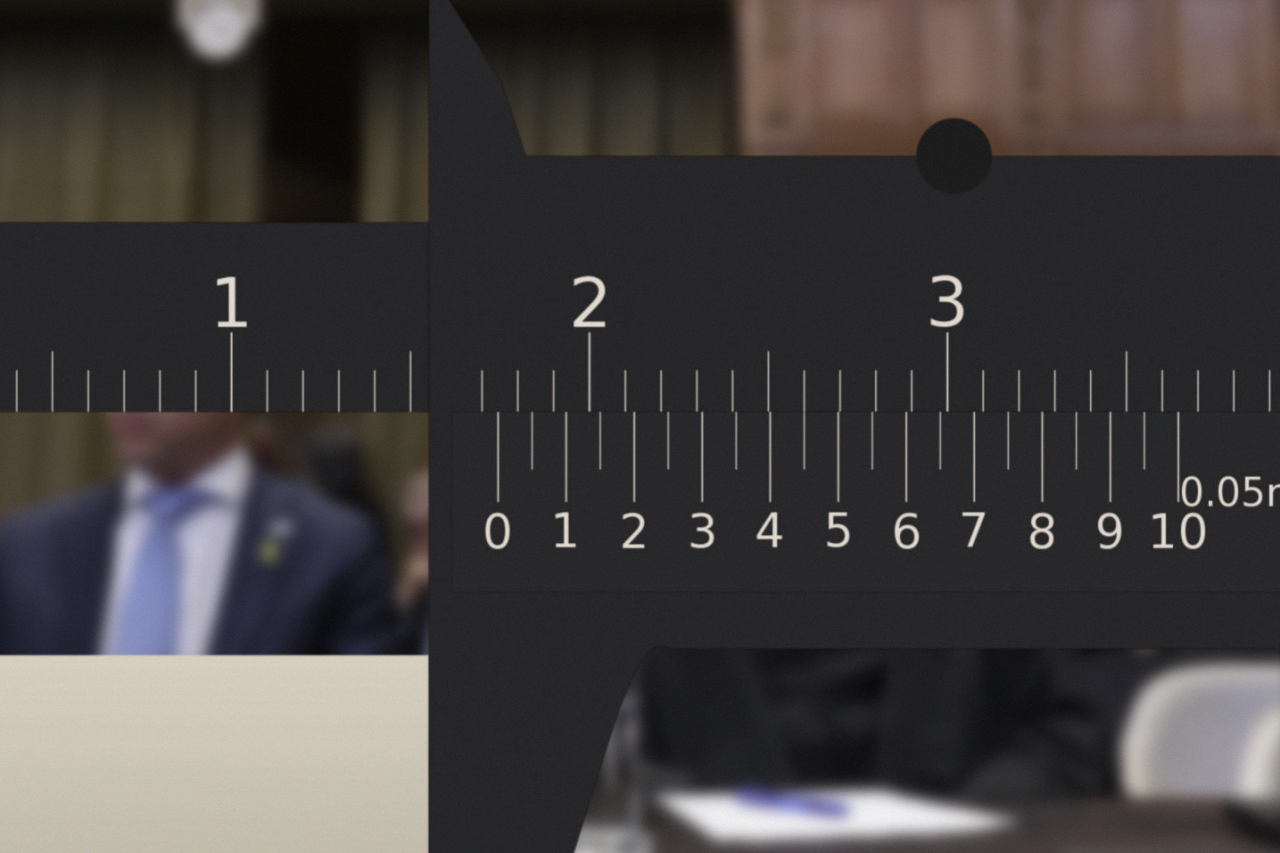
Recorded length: 17.45
